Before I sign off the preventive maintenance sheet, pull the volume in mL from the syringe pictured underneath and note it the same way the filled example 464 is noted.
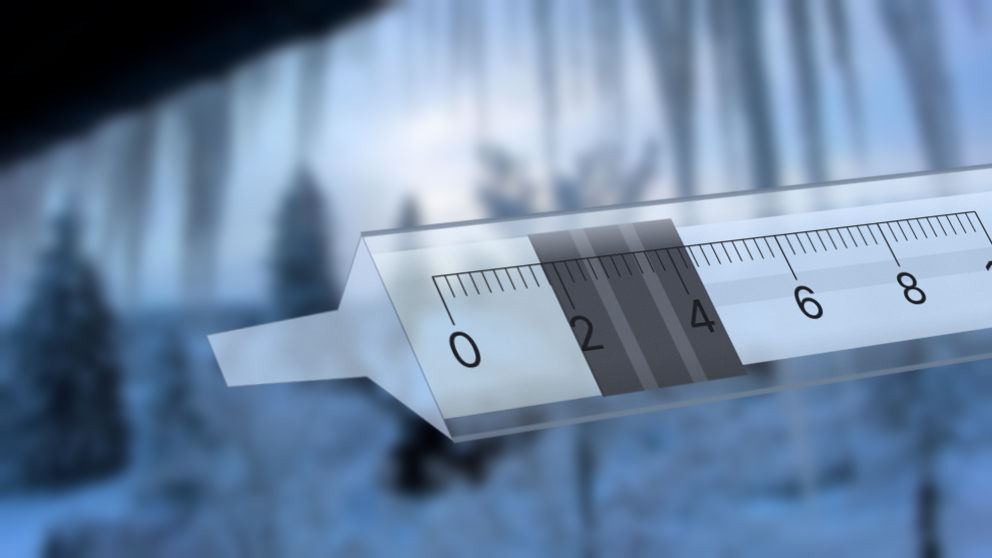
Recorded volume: 1.8
